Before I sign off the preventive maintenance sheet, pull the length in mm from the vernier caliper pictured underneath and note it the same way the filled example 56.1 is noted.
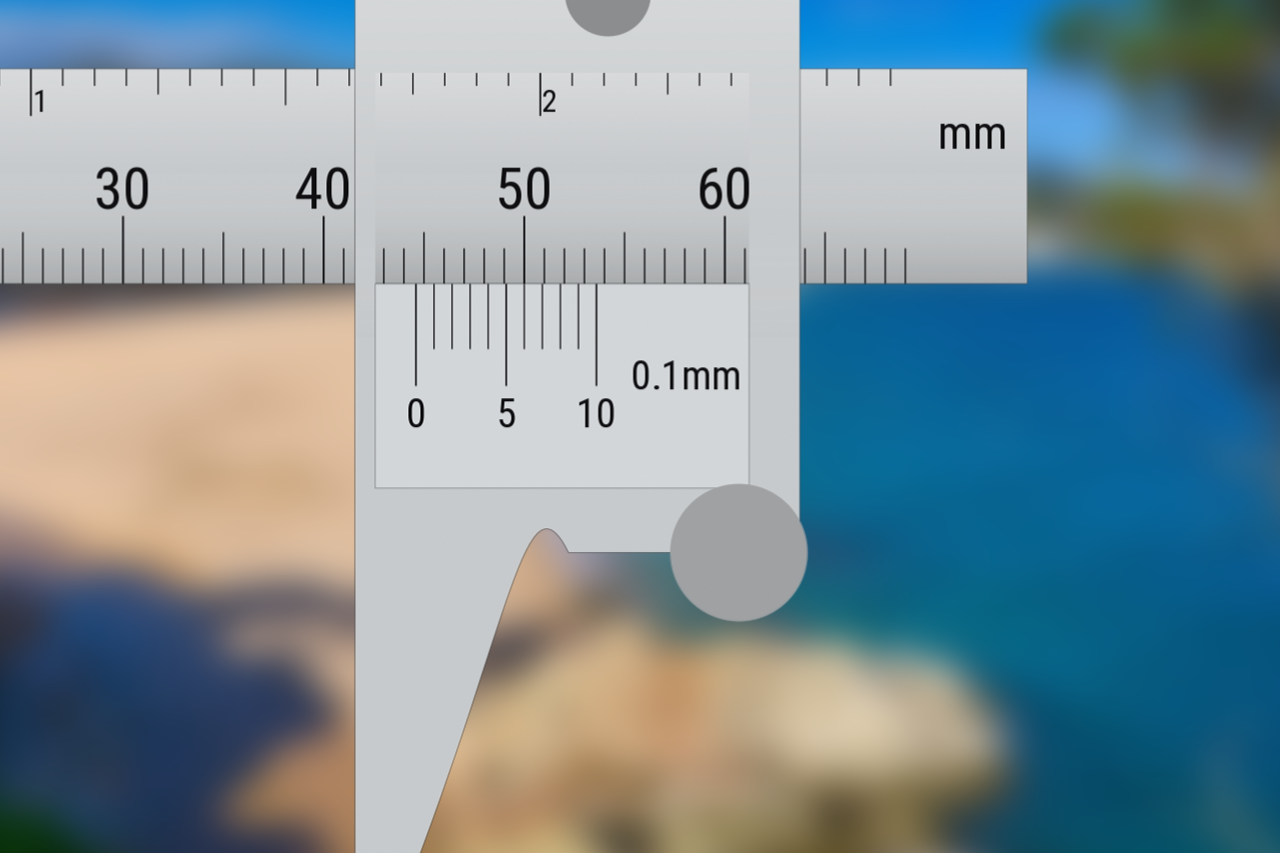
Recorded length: 44.6
